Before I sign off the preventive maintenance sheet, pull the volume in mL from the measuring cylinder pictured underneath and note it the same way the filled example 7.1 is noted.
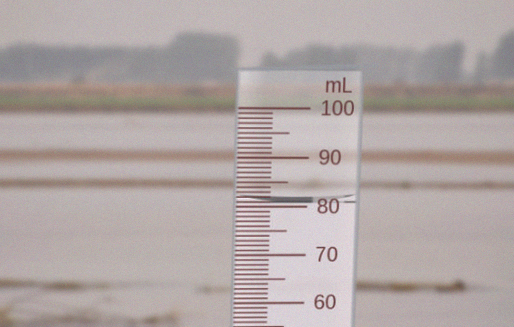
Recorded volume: 81
